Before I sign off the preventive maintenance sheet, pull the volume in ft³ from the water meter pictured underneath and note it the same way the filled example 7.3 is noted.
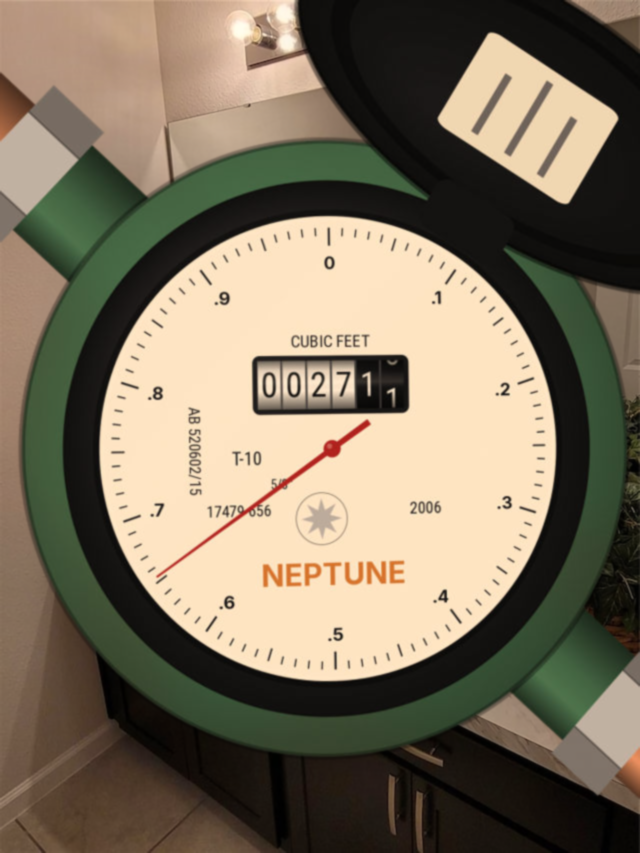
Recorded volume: 2710.65
